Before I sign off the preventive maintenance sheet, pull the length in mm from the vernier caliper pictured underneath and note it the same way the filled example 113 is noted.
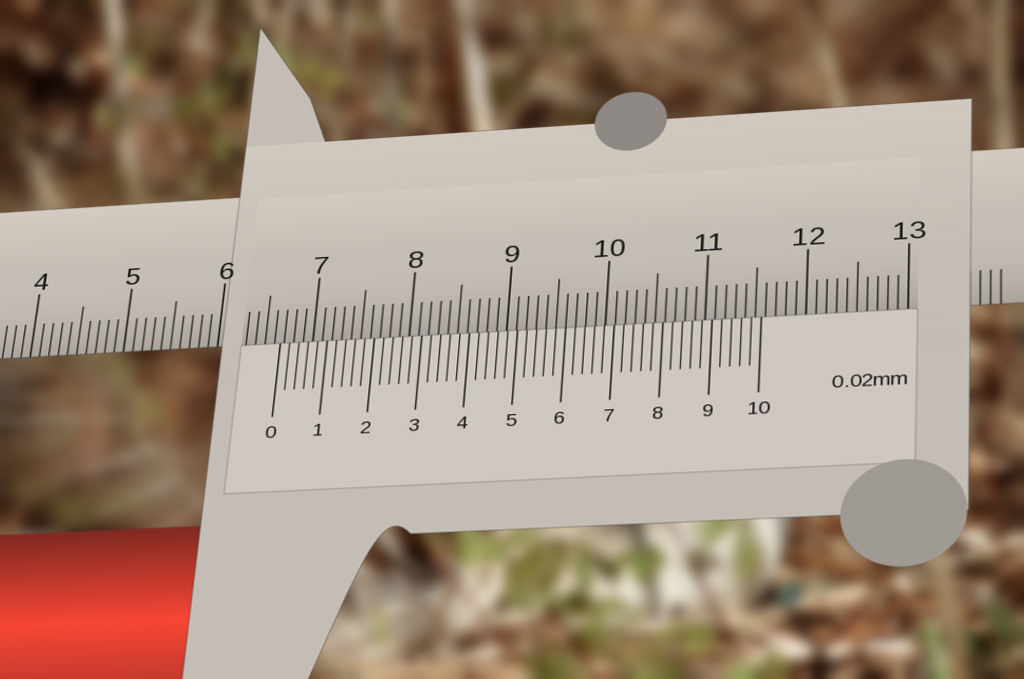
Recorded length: 66.6
